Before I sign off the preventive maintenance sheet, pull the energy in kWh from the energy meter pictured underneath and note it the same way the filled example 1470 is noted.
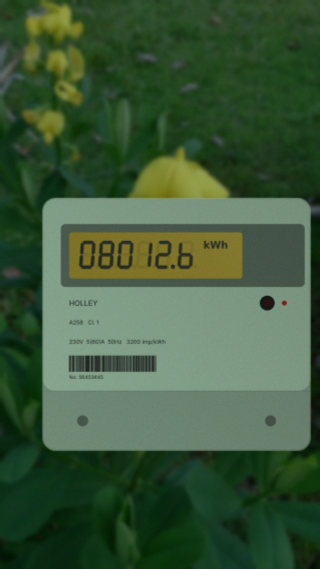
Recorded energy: 8012.6
